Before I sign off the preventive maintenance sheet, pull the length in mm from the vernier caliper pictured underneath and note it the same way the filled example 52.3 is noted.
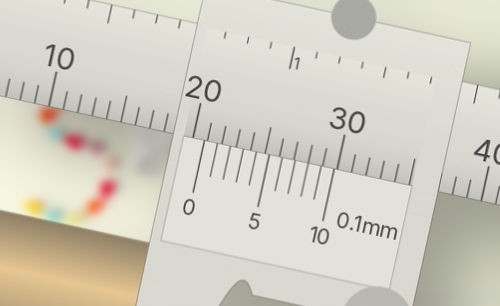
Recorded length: 20.8
